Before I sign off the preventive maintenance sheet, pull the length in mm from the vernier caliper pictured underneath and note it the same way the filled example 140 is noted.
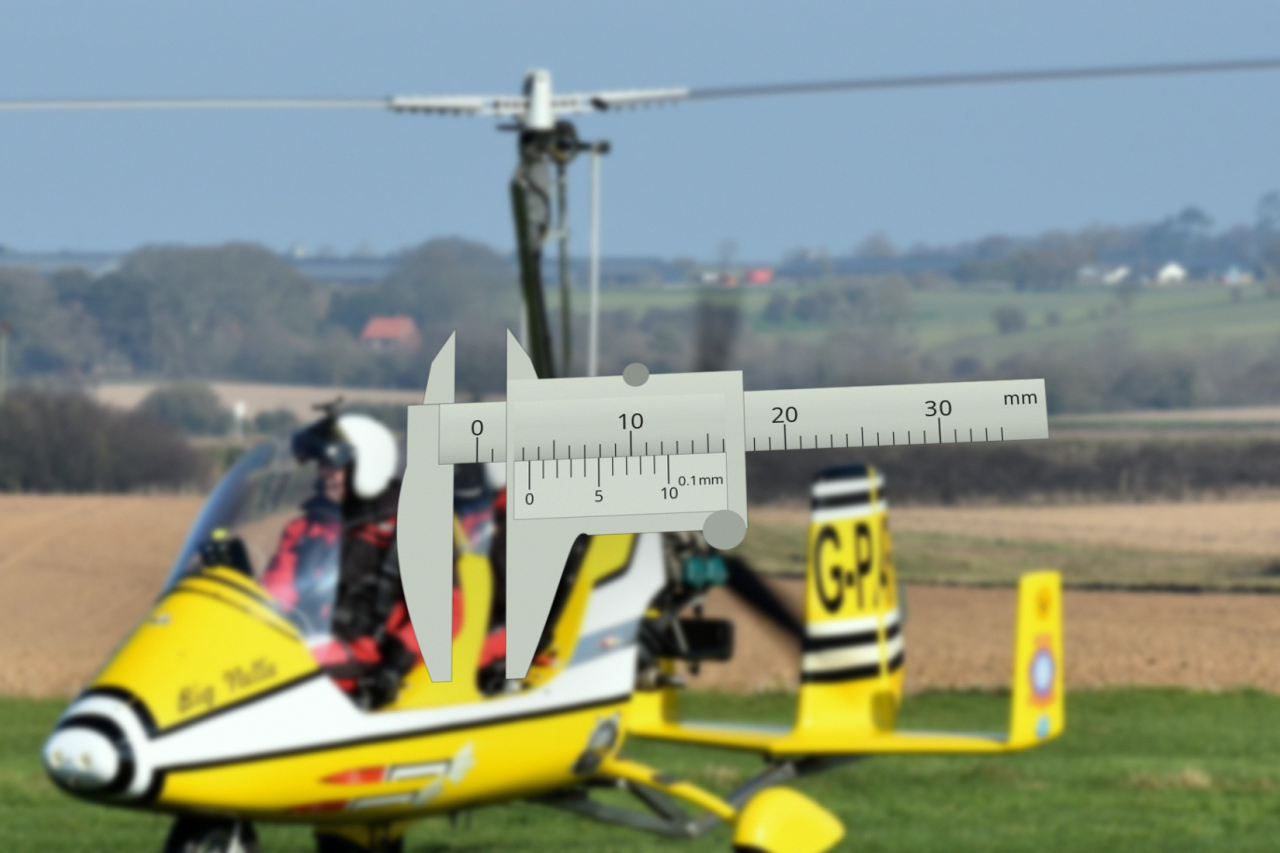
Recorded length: 3.4
